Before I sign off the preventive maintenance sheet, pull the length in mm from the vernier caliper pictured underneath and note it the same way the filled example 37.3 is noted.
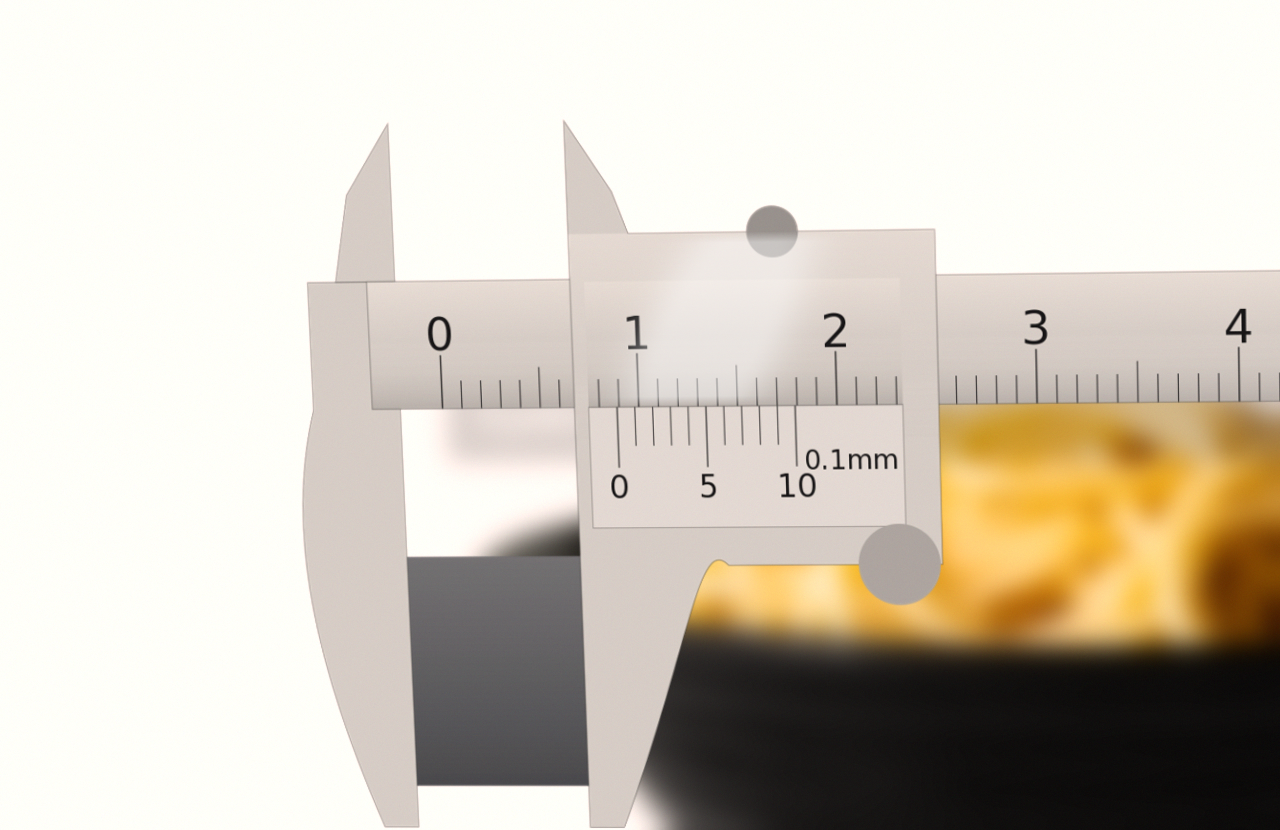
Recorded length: 8.9
